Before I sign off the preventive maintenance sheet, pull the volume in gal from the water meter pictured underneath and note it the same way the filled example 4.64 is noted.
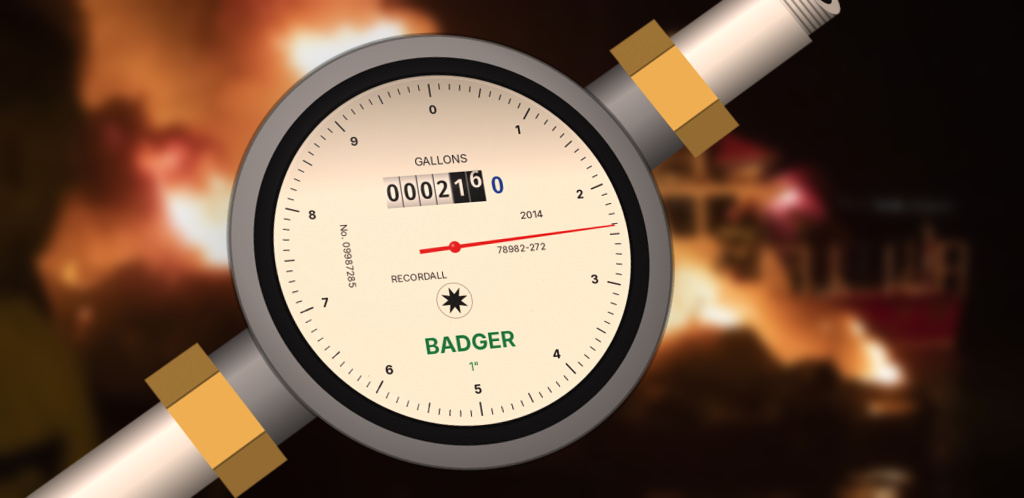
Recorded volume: 2162.4
